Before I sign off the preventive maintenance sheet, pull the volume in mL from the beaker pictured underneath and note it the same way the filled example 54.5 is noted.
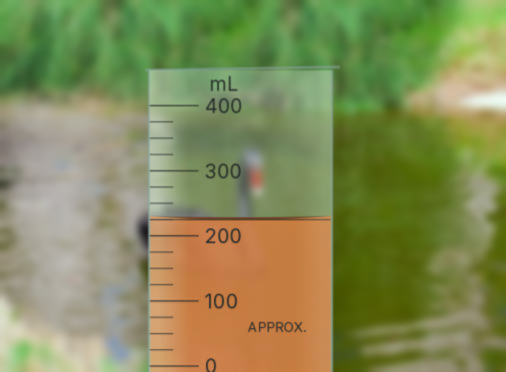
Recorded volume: 225
